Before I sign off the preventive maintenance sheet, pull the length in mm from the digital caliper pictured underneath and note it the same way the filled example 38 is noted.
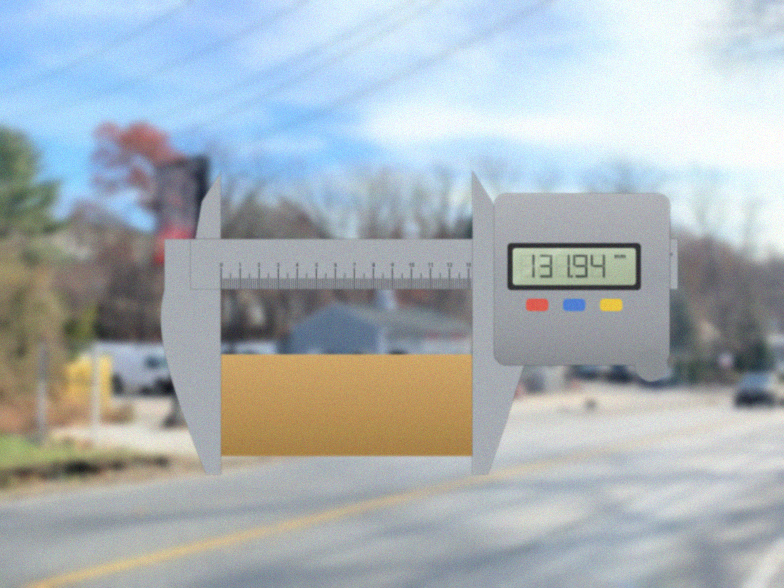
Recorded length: 131.94
